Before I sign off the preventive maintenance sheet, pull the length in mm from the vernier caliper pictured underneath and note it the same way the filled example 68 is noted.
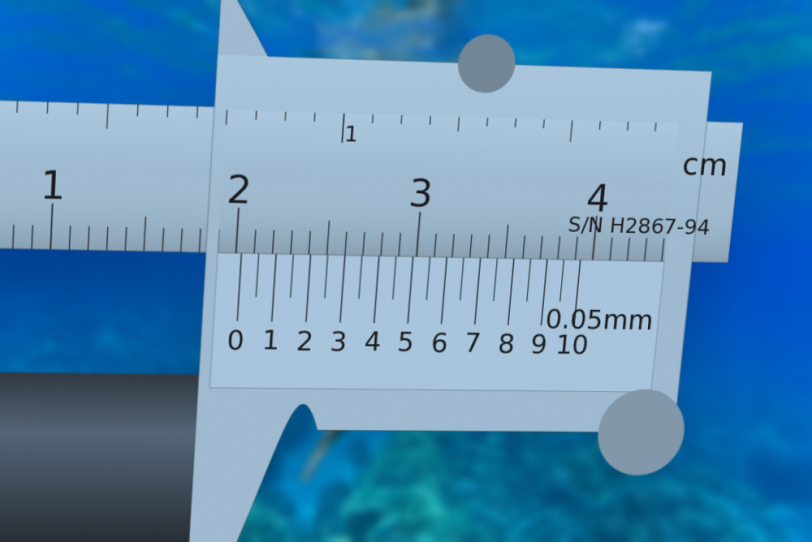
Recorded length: 20.3
